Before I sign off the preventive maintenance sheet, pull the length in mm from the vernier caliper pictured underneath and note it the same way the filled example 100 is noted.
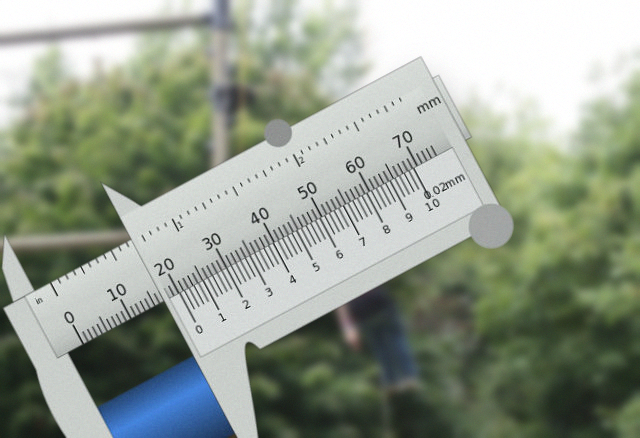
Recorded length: 20.2
